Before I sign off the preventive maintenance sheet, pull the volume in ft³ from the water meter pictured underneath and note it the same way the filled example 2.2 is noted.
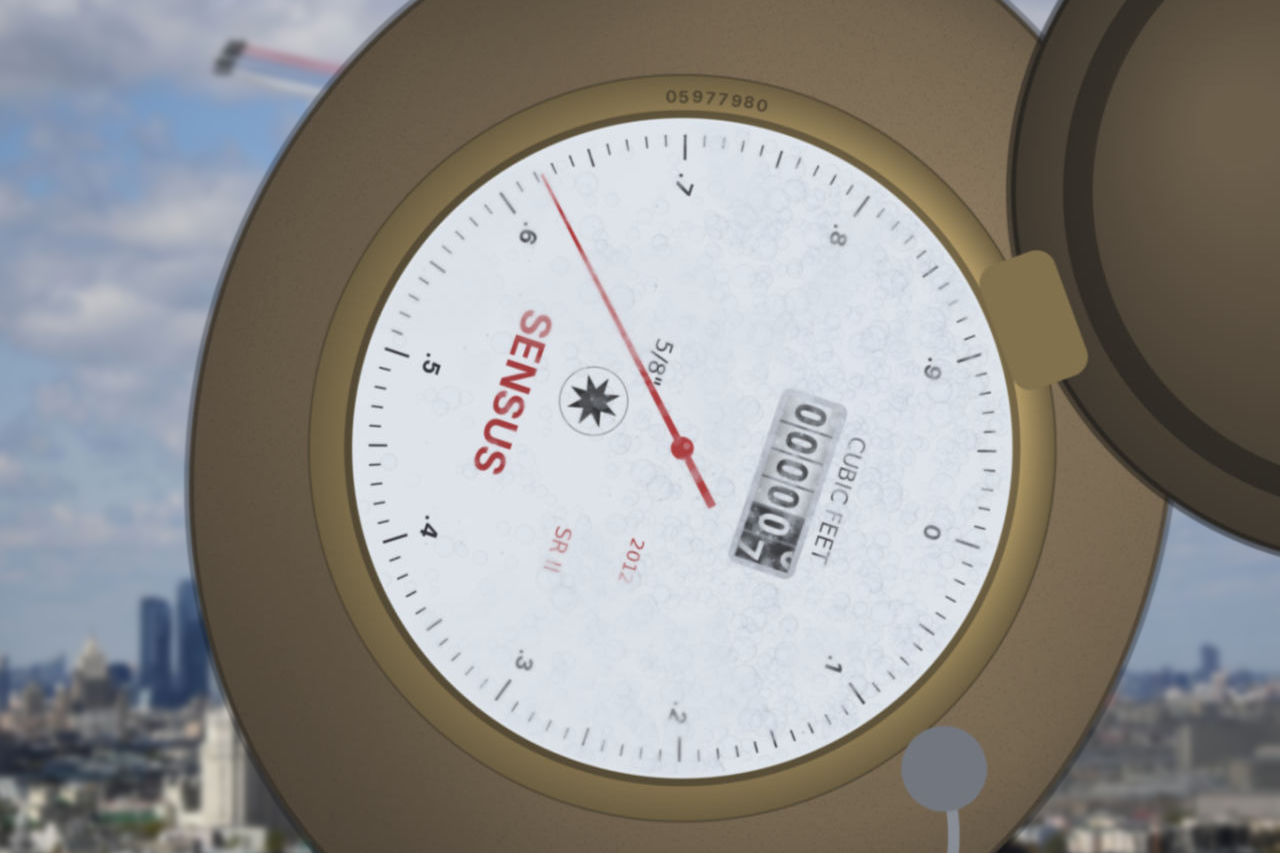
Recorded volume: 6.62
